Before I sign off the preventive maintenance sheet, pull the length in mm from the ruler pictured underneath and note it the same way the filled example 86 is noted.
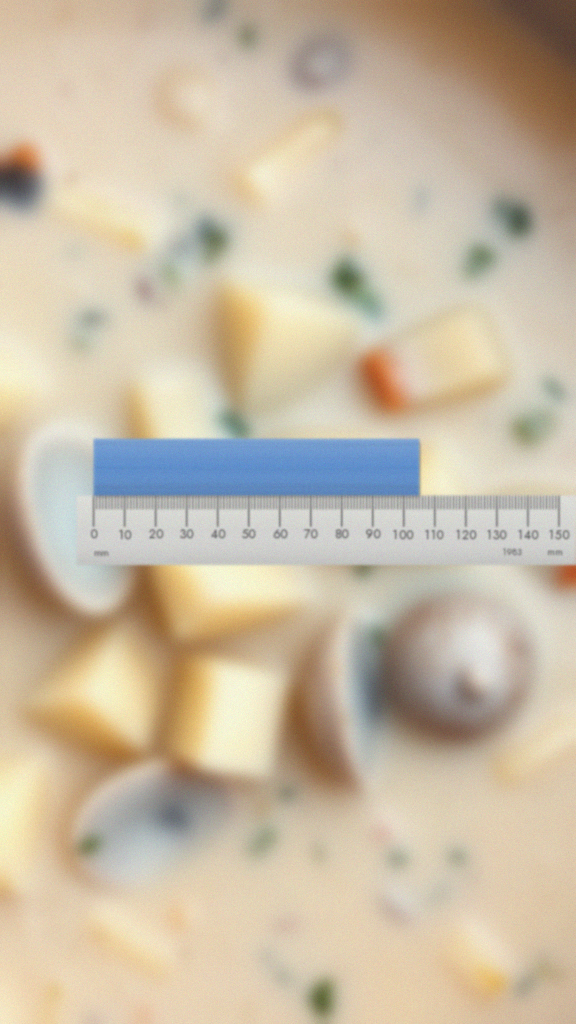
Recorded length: 105
